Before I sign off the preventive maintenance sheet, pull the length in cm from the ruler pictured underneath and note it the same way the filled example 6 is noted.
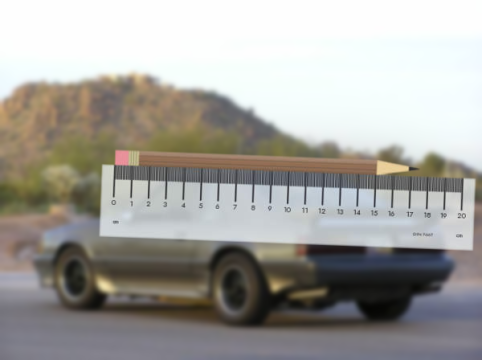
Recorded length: 17.5
